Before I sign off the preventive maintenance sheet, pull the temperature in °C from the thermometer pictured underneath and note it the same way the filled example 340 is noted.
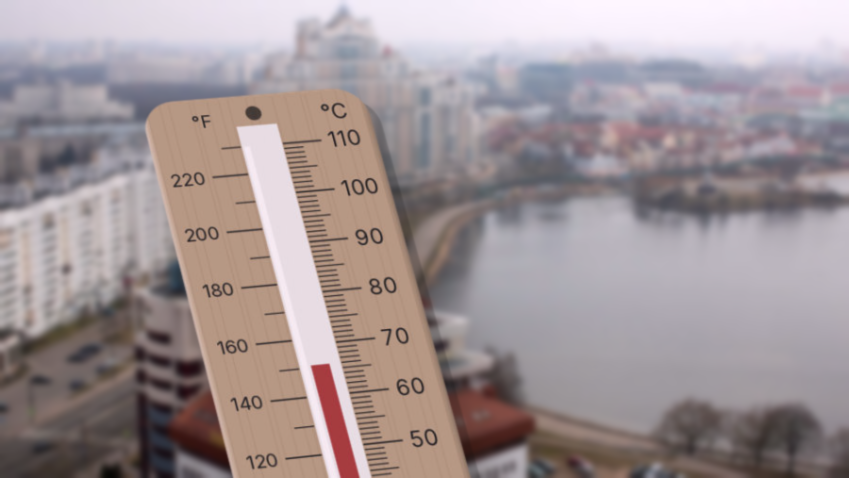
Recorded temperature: 66
